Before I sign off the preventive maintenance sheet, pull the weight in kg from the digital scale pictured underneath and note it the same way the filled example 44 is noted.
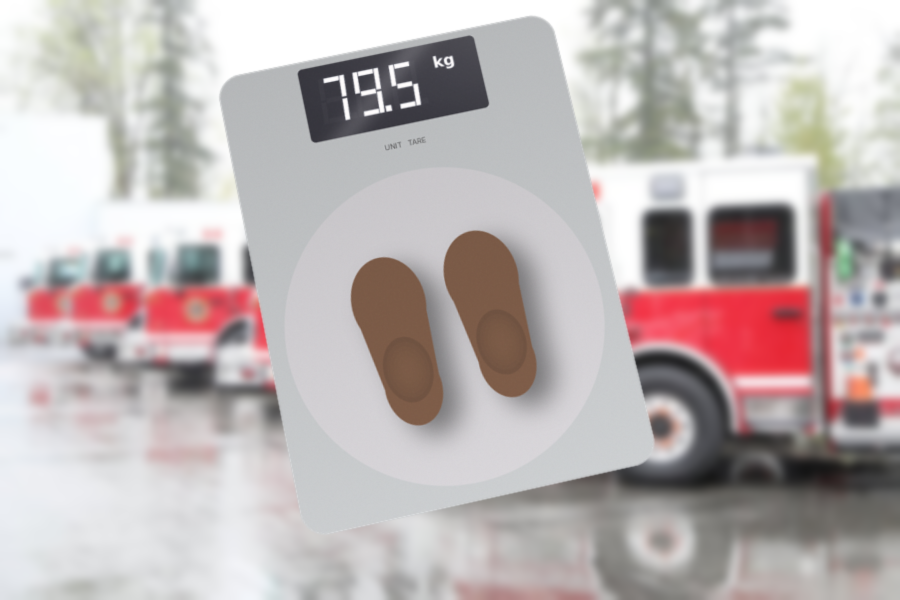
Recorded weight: 79.5
